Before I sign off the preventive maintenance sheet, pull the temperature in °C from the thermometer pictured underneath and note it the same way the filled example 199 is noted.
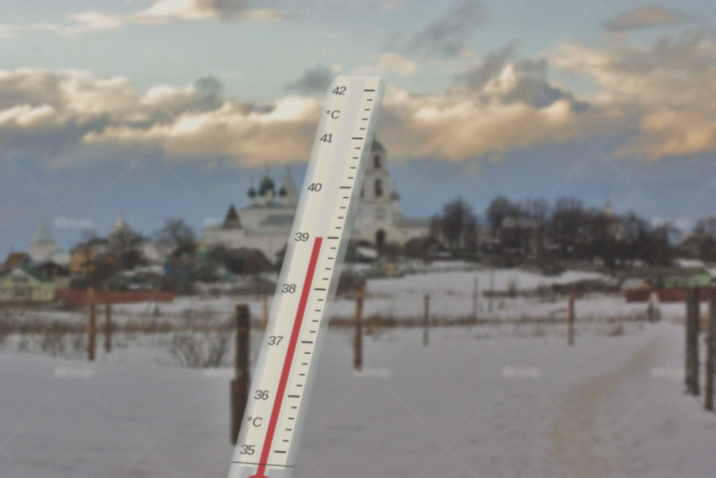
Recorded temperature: 39
